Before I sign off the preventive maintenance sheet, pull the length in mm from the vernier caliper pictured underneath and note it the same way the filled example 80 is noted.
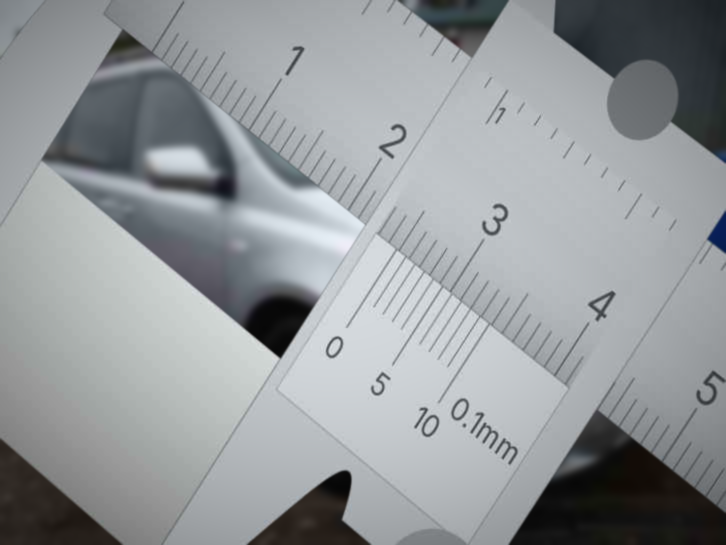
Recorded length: 24.8
